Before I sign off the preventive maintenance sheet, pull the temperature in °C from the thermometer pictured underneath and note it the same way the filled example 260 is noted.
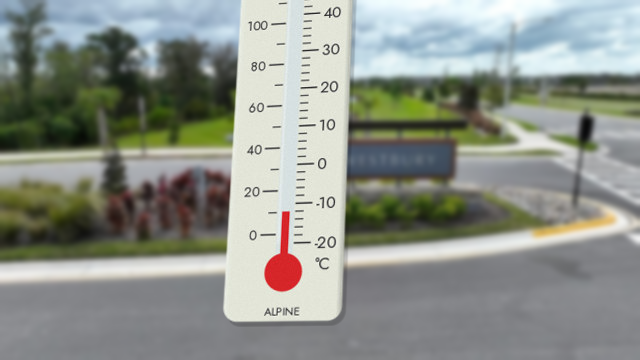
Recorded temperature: -12
